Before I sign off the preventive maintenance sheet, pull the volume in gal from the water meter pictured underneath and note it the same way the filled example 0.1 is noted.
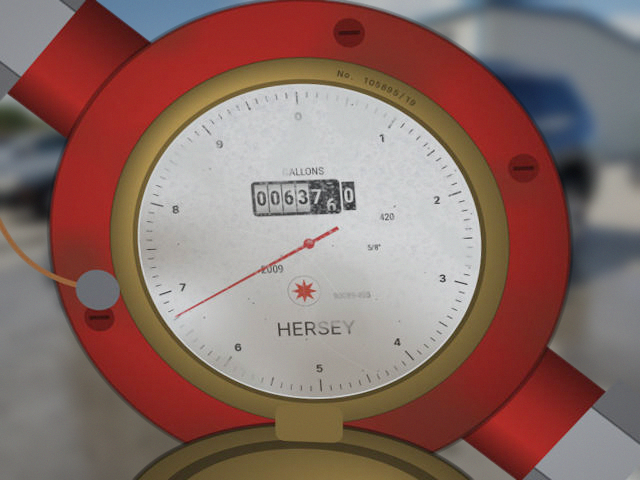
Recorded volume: 63756.7
